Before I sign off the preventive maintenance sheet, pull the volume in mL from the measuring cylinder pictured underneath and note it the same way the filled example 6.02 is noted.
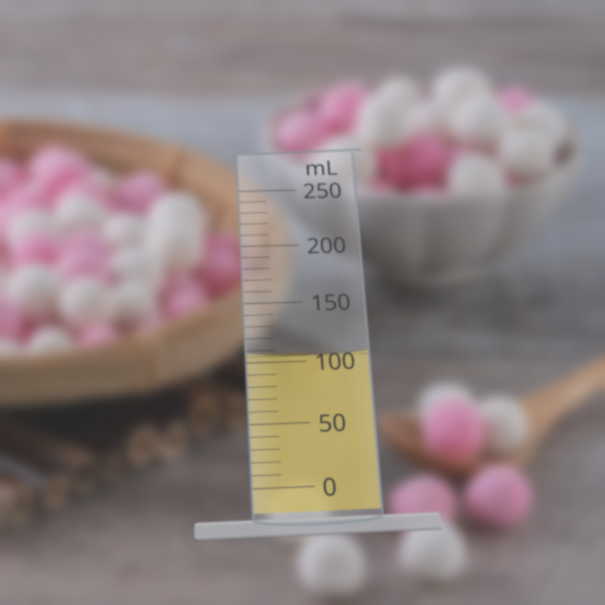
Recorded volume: 105
